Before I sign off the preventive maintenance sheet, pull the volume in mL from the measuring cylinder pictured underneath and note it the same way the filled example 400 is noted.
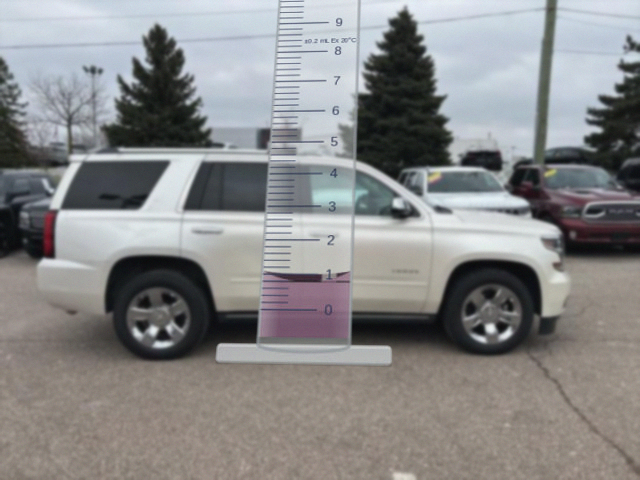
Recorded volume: 0.8
